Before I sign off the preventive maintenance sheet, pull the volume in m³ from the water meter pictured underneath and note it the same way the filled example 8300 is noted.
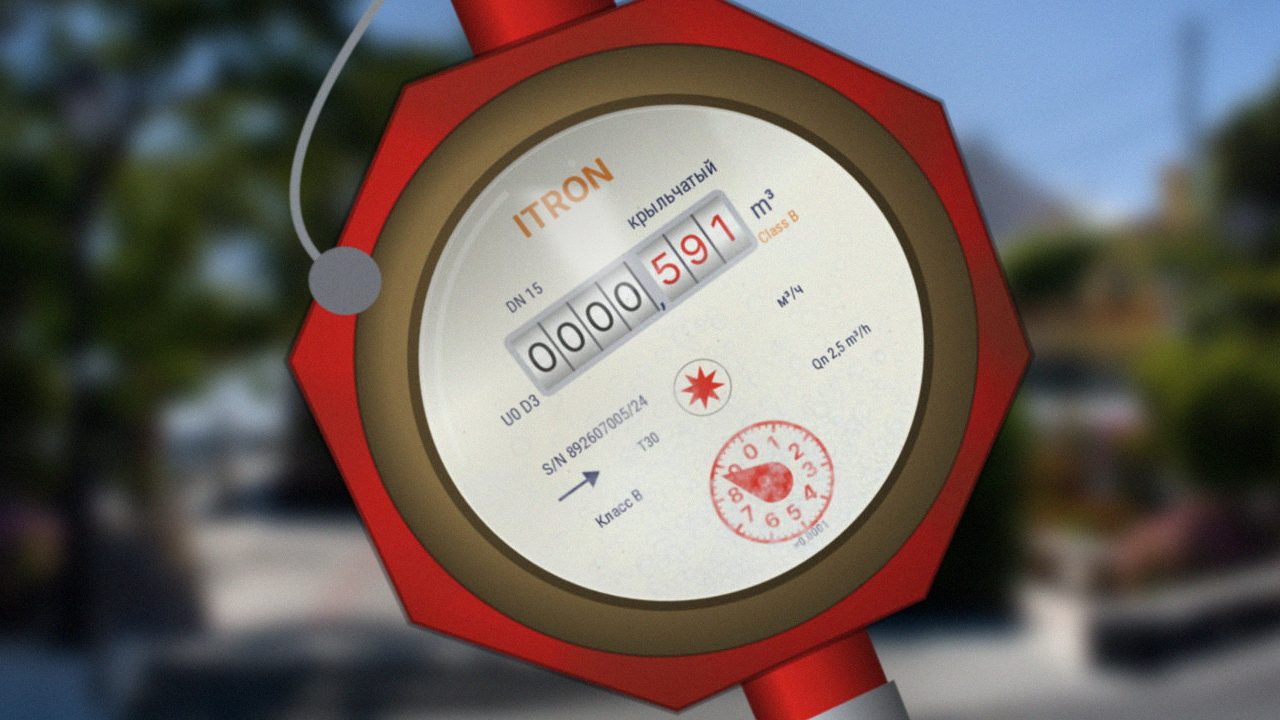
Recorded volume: 0.5918
